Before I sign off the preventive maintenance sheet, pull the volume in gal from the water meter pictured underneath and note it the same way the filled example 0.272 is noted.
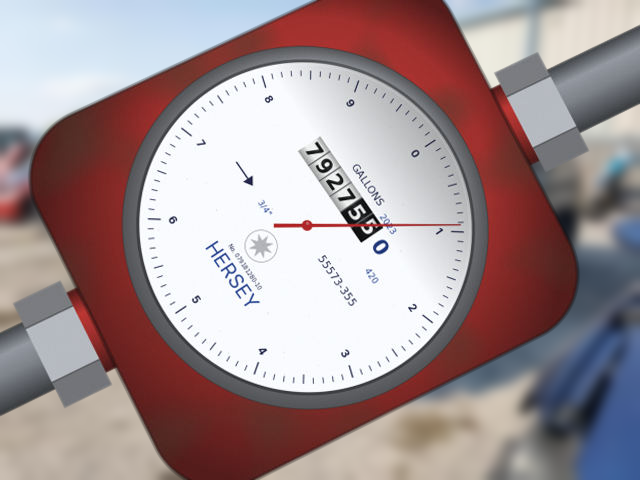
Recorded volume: 7927550.9
